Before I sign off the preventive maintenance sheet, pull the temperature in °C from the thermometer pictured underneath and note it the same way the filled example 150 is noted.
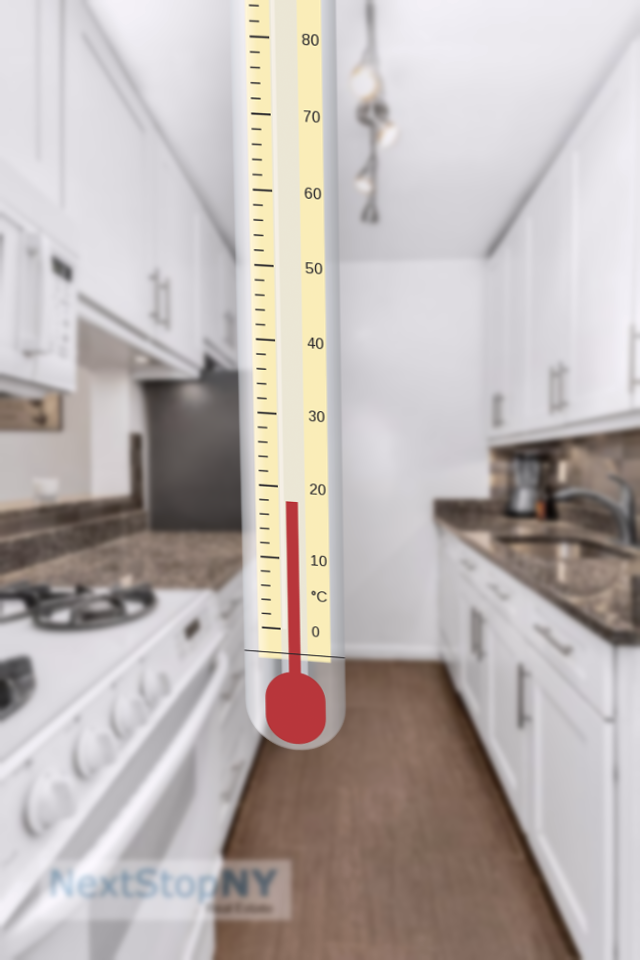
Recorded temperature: 18
